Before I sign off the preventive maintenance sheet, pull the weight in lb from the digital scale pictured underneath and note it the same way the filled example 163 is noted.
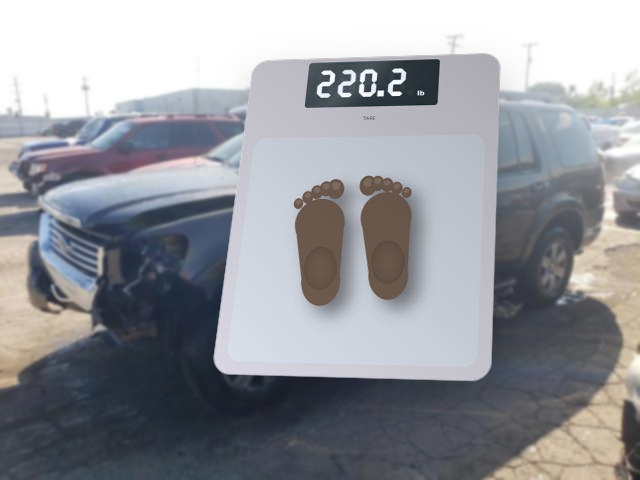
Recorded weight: 220.2
